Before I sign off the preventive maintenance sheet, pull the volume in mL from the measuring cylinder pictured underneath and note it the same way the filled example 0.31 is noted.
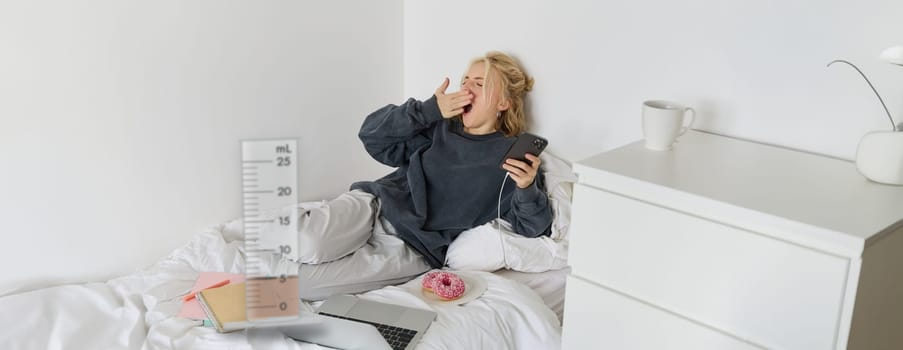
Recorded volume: 5
